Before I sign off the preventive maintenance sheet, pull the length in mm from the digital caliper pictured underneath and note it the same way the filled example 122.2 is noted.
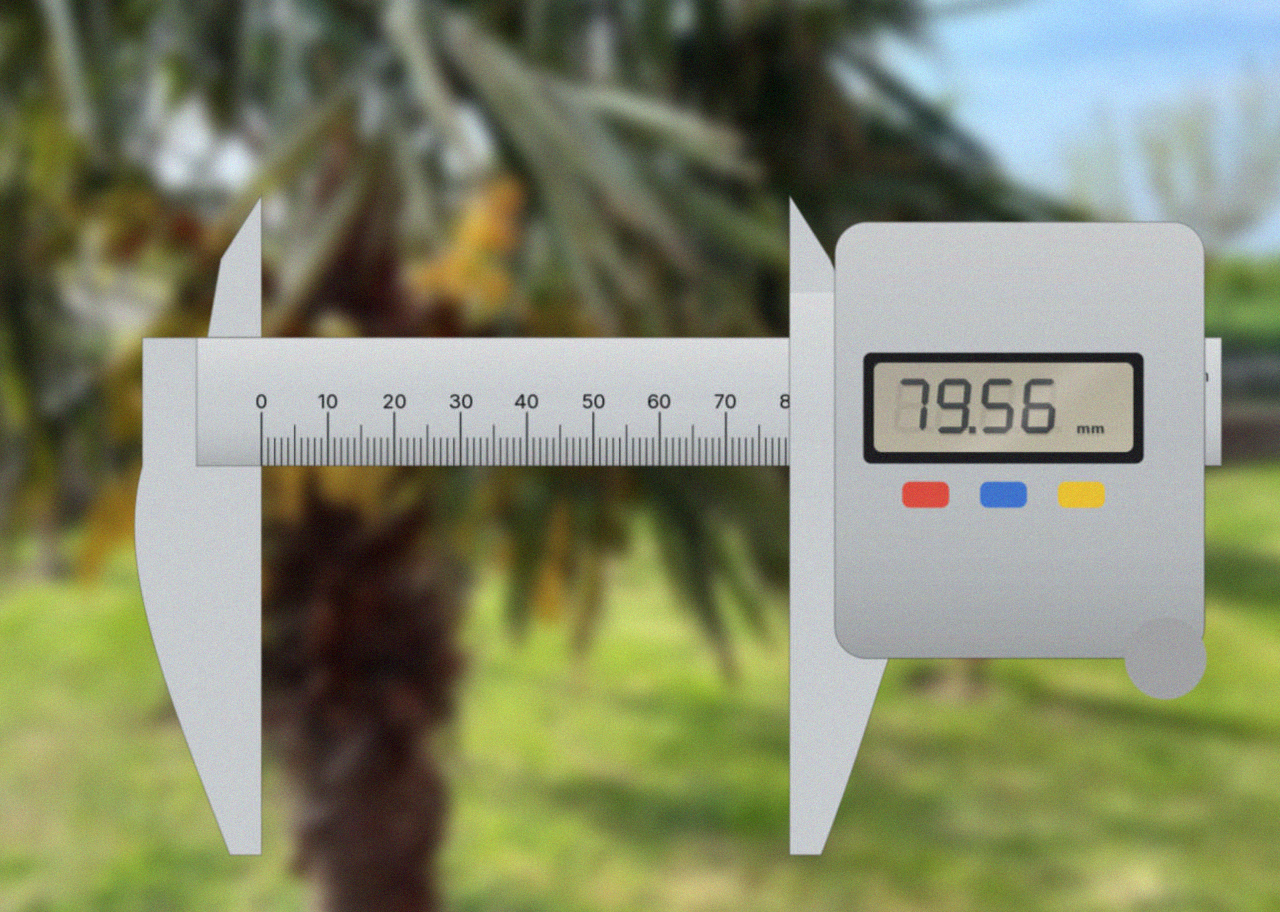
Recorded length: 79.56
